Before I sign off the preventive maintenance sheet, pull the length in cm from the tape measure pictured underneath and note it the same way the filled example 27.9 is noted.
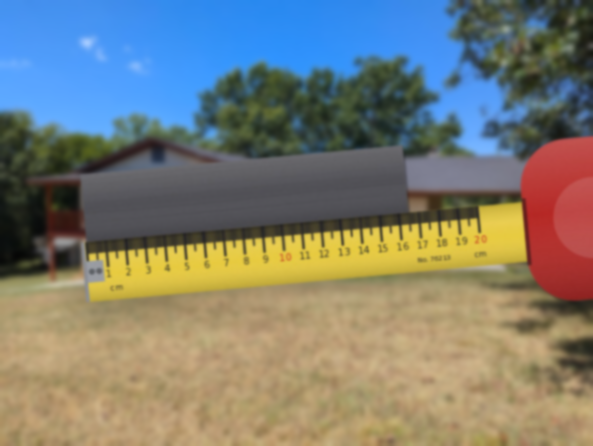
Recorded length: 16.5
